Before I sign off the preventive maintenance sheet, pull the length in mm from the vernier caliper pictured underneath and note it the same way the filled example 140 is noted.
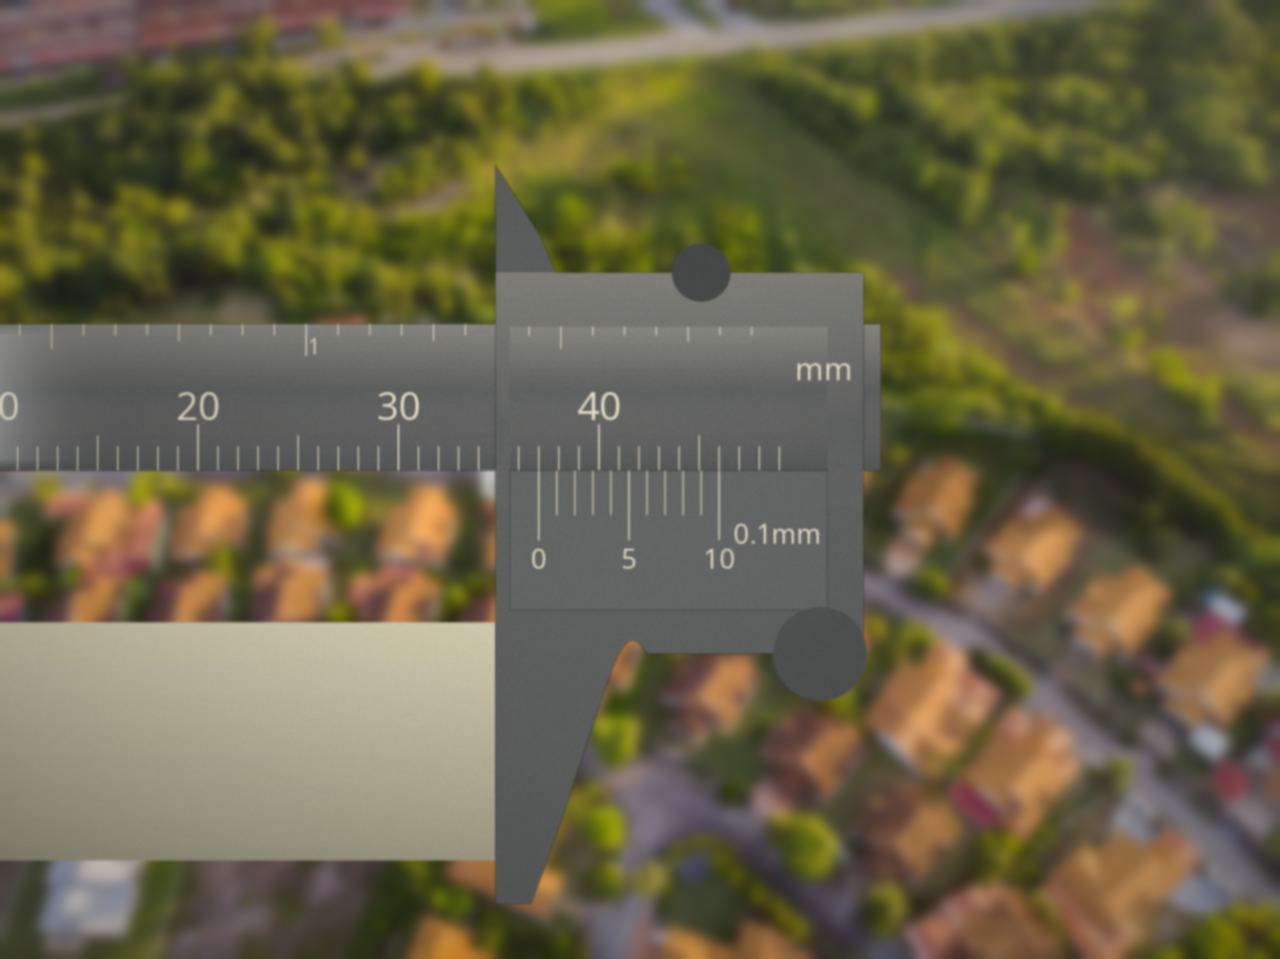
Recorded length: 37.0
